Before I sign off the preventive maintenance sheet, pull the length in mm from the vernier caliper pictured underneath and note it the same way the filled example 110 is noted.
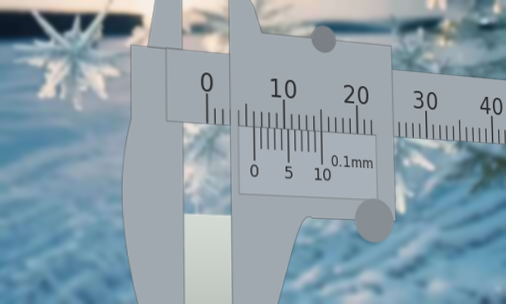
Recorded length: 6.0
